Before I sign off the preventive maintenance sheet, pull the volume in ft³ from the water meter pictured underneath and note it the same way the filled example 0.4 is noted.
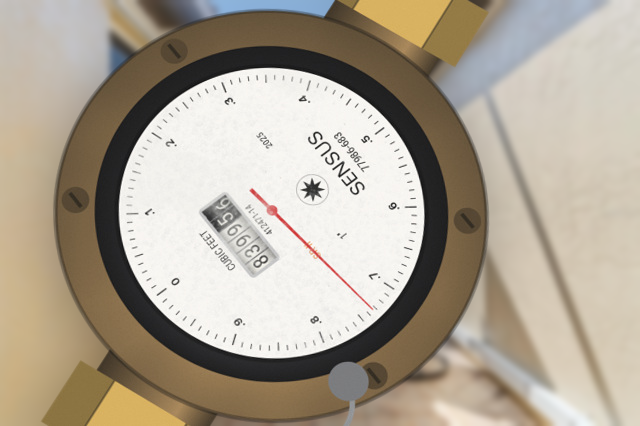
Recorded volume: 839955.73
